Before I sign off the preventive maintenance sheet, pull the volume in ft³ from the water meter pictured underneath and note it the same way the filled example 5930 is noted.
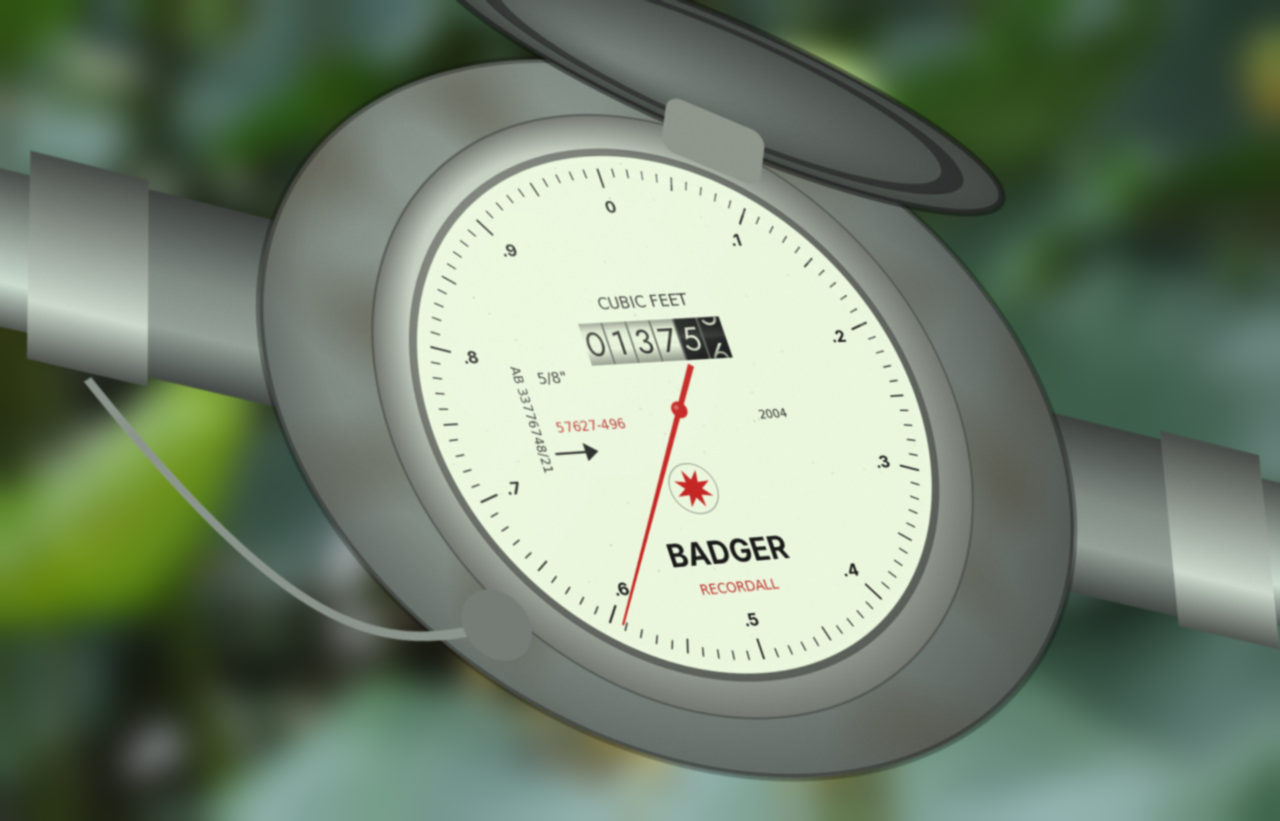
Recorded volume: 13755.59
